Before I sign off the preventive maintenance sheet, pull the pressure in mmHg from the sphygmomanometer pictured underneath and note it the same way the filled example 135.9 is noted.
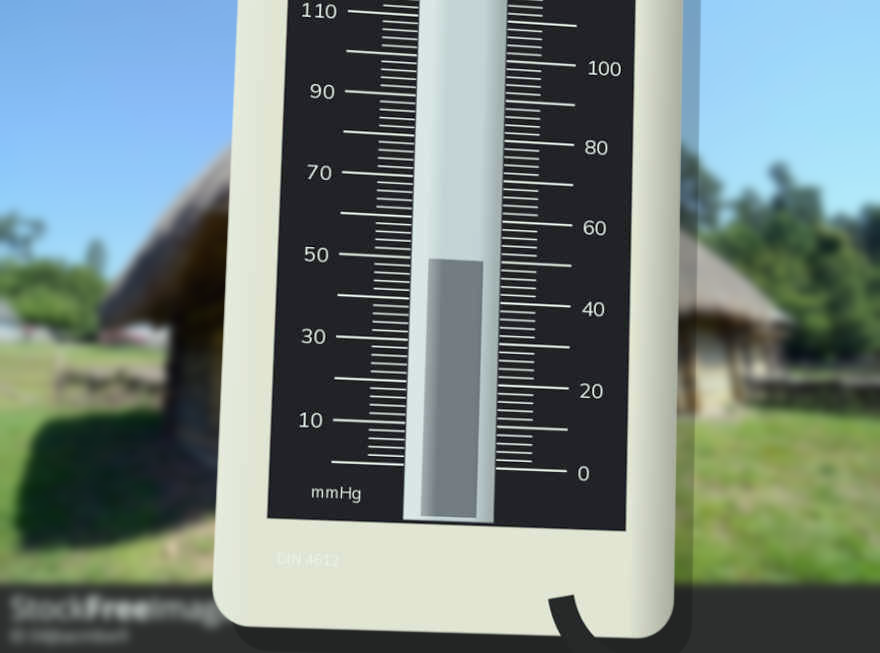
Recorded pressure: 50
